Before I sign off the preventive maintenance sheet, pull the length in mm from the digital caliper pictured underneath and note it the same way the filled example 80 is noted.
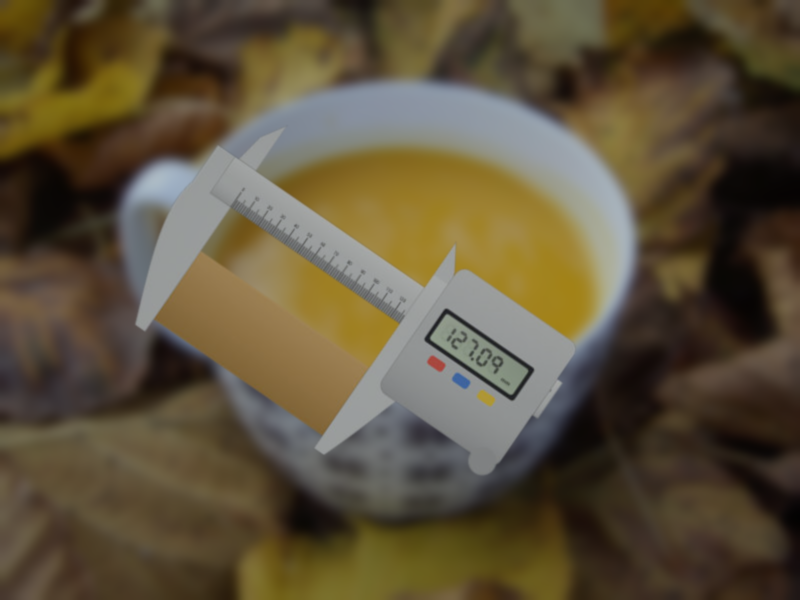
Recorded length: 127.09
